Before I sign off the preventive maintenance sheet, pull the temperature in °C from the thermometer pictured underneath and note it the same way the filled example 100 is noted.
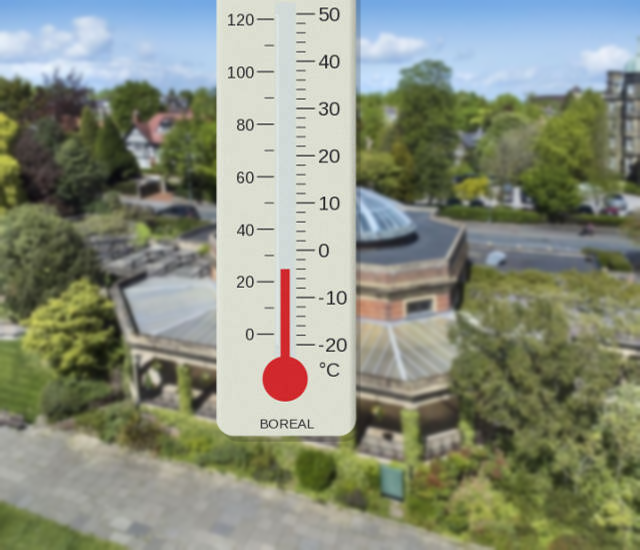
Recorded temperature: -4
